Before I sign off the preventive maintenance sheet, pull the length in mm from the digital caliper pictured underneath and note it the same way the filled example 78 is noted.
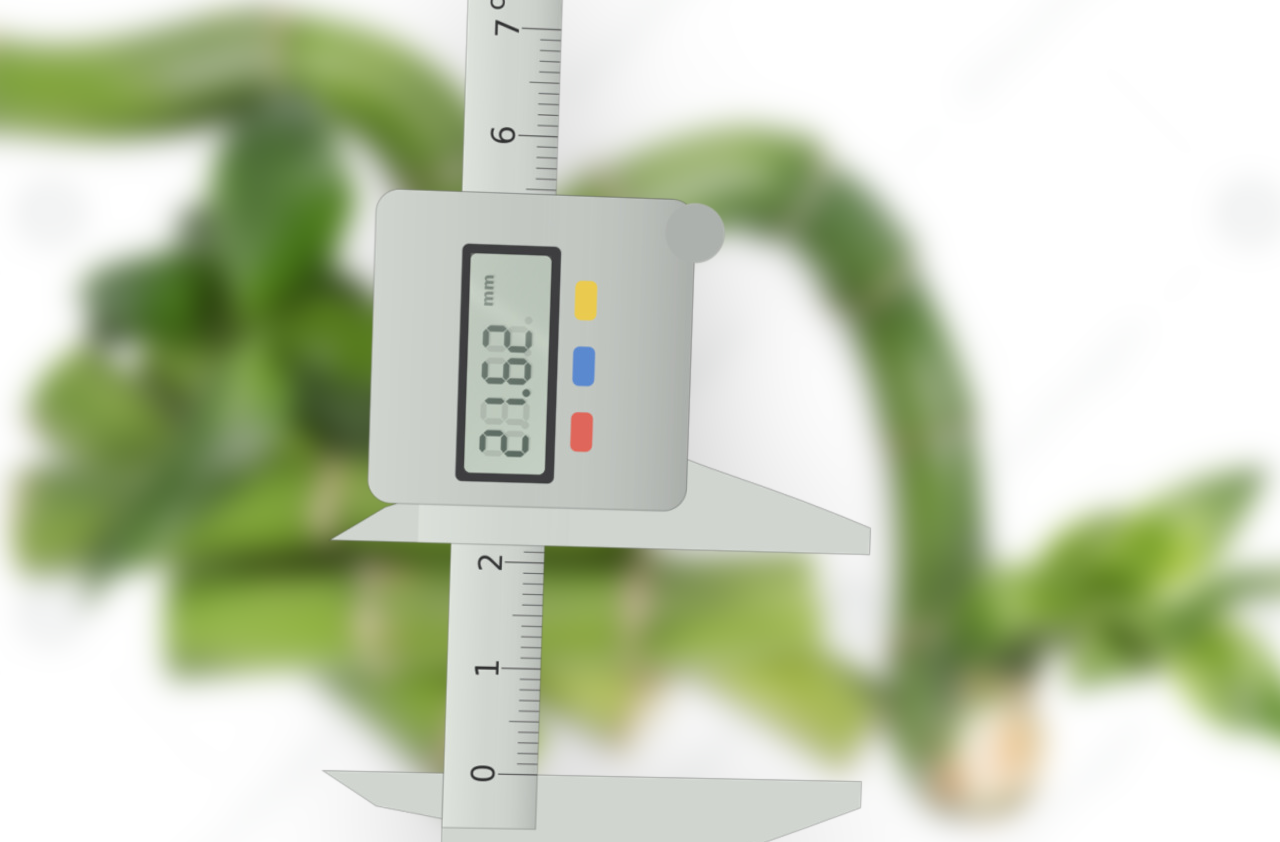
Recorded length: 21.62
